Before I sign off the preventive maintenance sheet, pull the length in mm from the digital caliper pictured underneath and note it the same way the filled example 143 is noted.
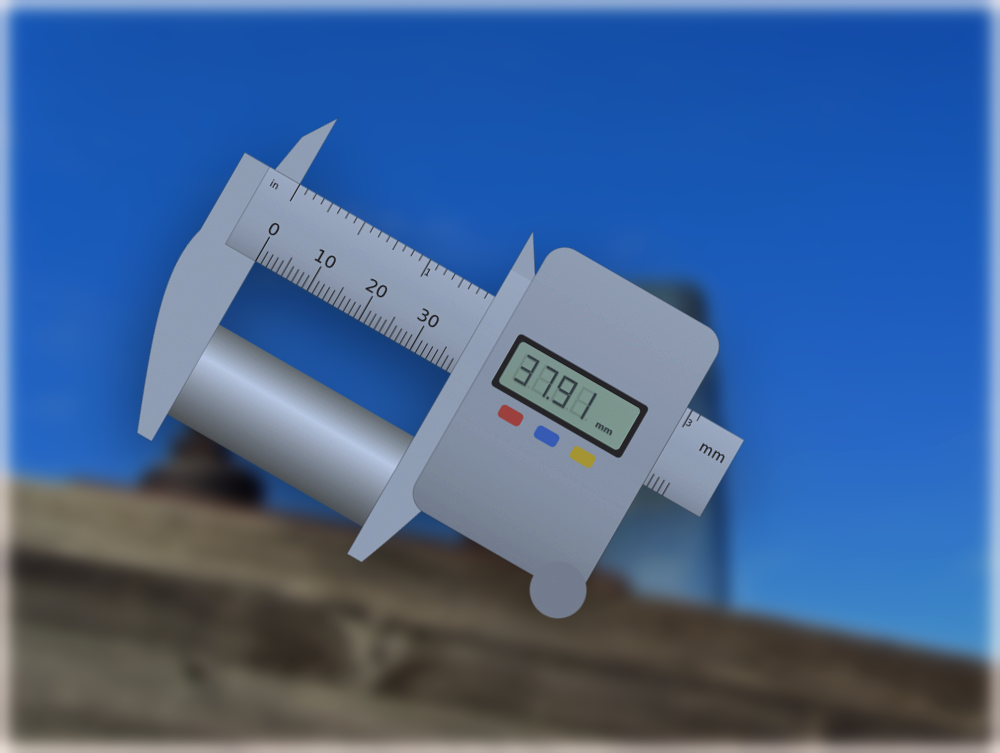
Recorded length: 37.91
